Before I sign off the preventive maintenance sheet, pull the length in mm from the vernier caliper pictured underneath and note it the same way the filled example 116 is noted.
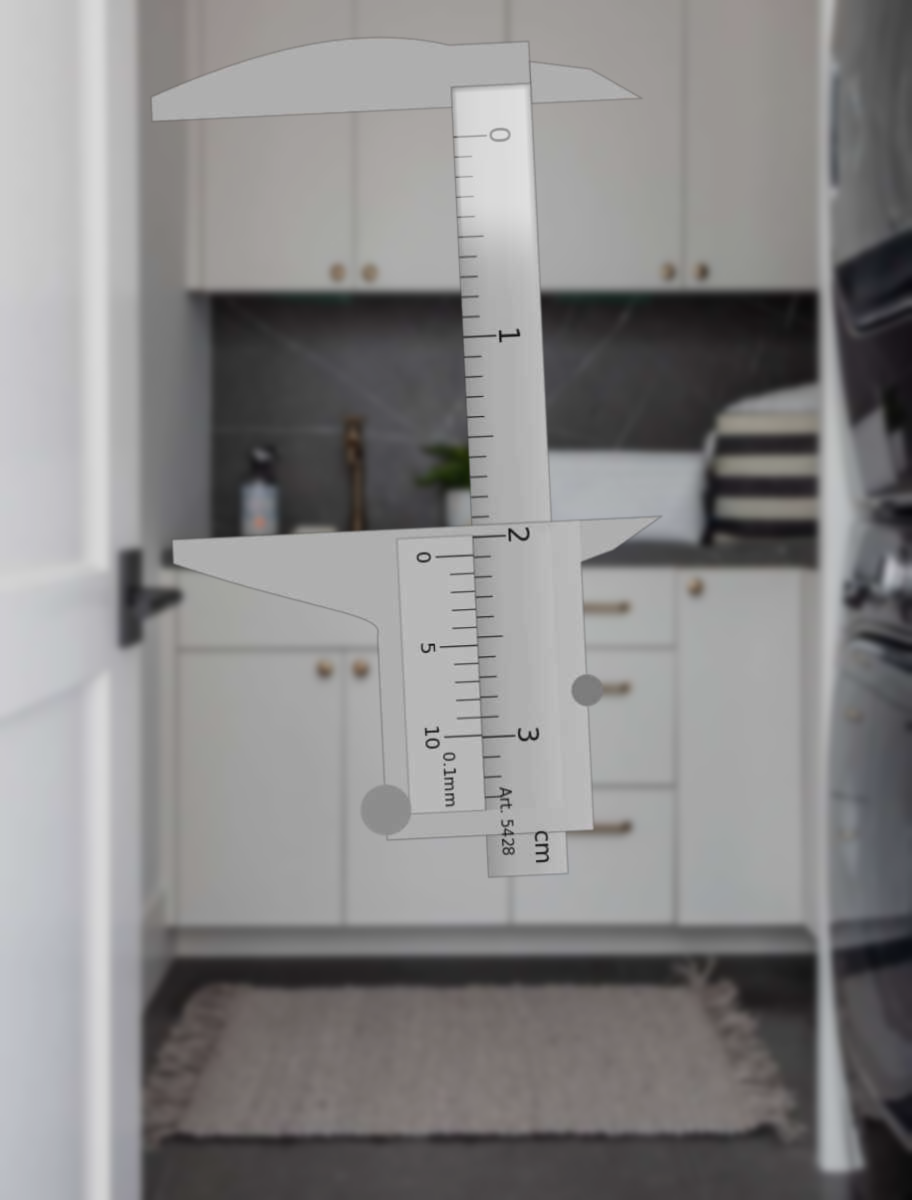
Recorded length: 20.9
